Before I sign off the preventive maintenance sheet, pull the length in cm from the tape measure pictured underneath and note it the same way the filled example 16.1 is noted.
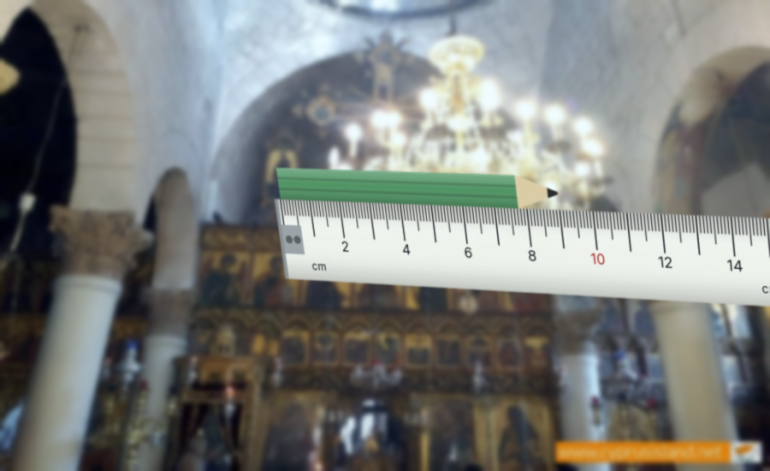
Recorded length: 9
